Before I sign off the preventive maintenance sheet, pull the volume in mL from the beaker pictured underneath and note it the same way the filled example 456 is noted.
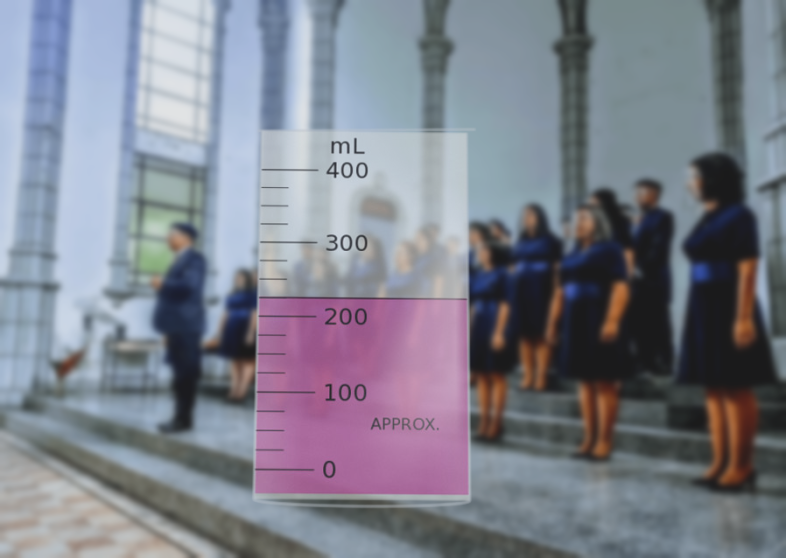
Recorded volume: 225
